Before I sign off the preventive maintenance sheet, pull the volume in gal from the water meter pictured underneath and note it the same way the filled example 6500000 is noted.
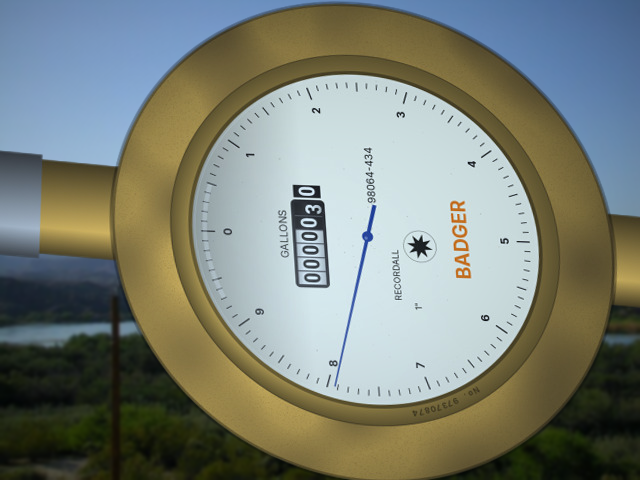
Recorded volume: 27.9
